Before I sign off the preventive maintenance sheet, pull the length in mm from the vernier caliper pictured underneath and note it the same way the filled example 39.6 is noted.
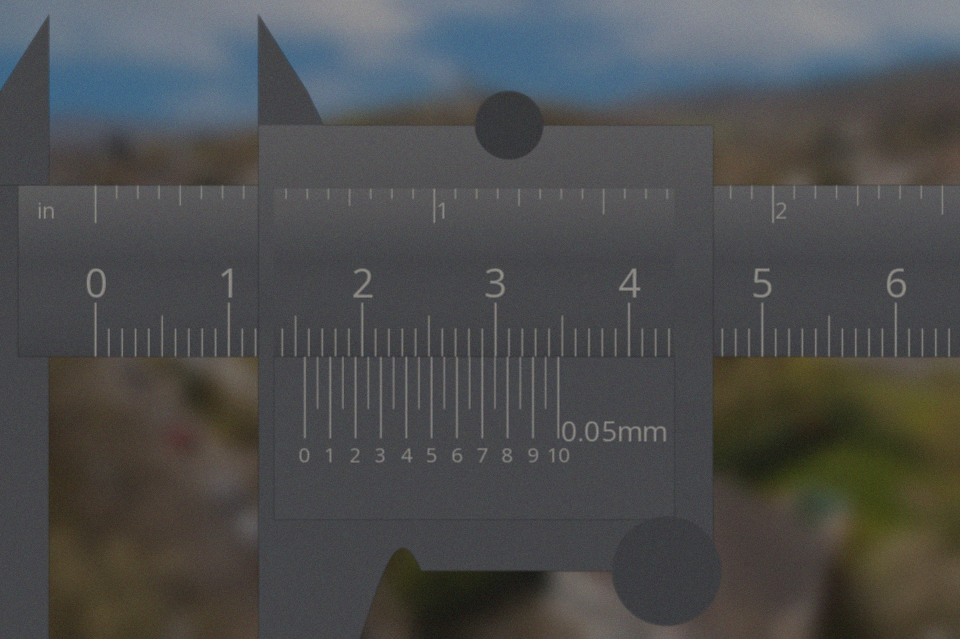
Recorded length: 15.7
